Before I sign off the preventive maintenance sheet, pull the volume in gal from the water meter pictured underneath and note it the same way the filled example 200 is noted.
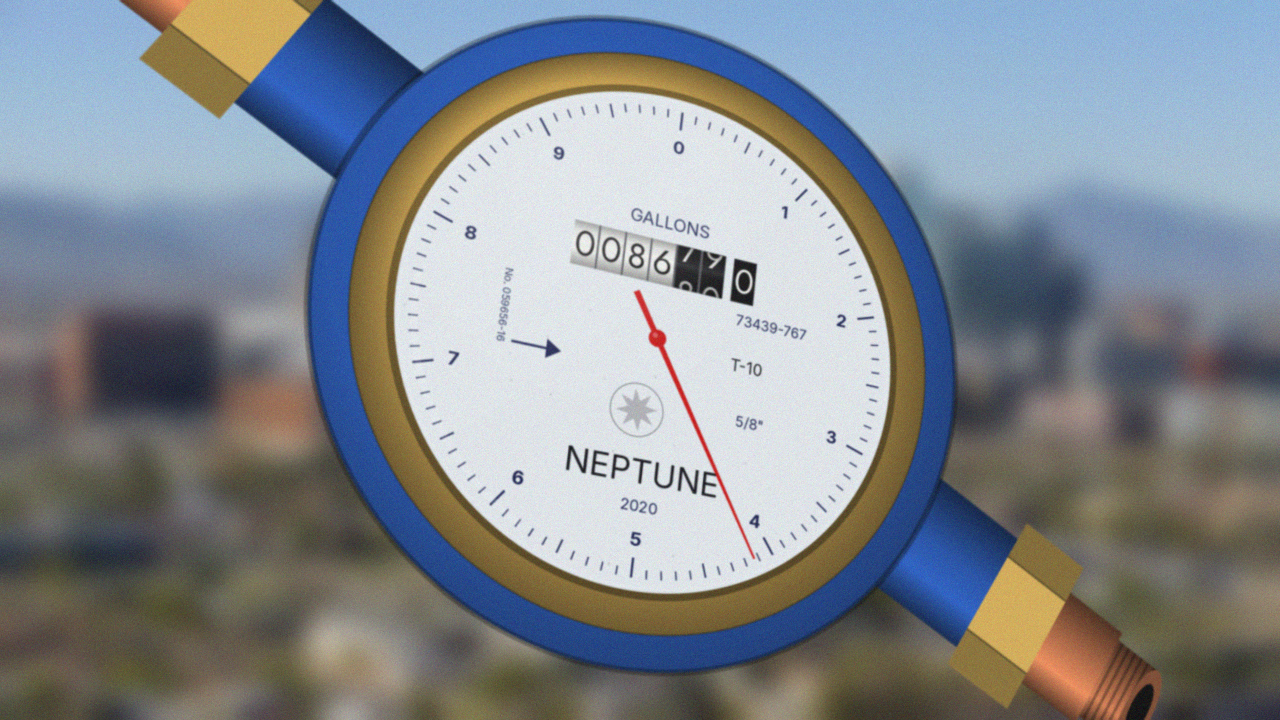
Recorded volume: 86794.1
